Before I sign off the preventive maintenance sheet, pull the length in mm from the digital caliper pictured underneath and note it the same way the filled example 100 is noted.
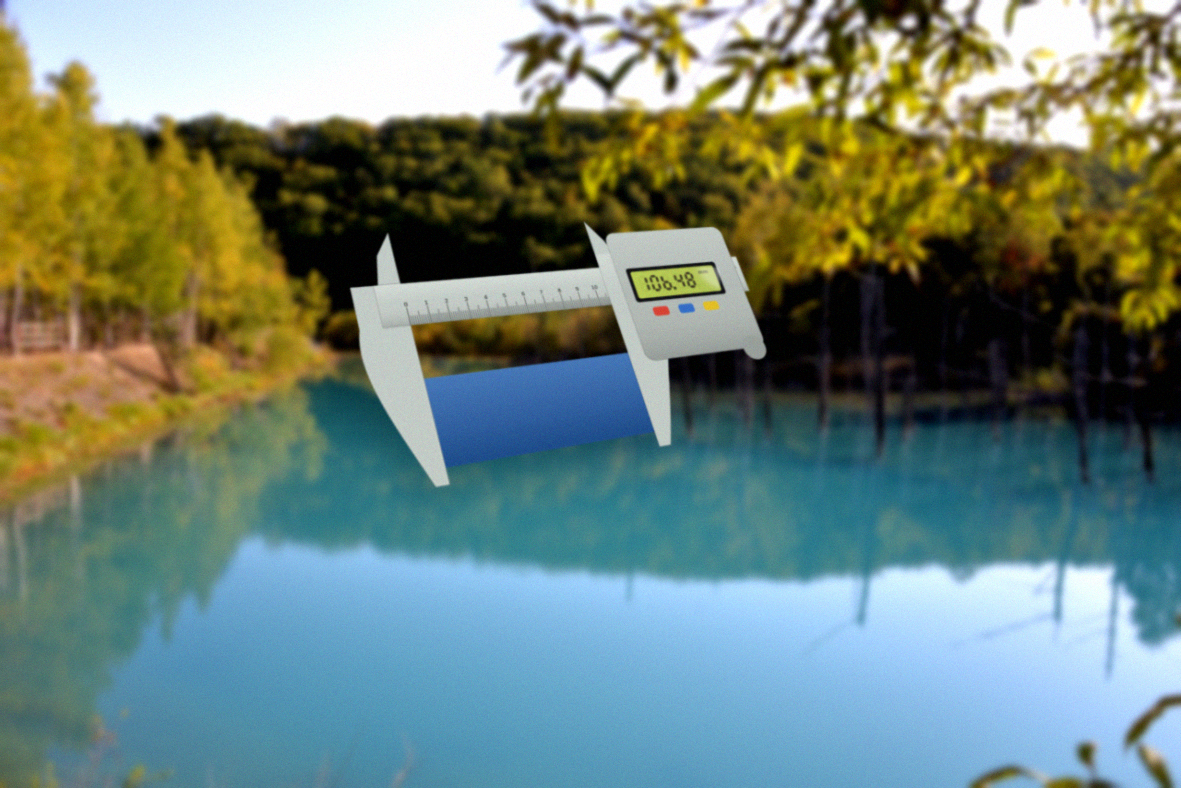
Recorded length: 106.48
